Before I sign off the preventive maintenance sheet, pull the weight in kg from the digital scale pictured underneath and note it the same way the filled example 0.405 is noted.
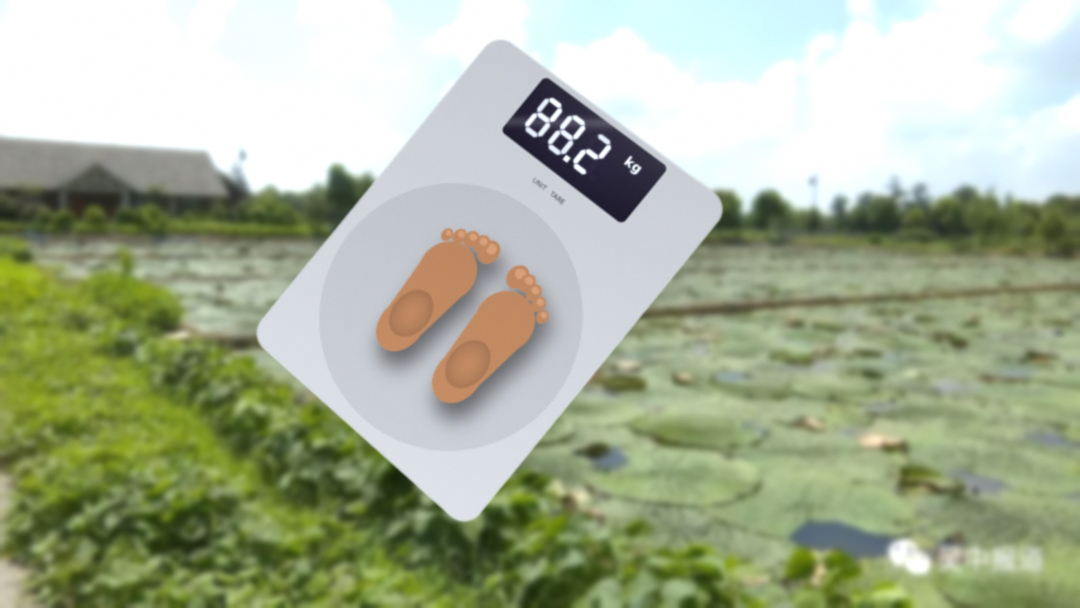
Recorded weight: 88.2
